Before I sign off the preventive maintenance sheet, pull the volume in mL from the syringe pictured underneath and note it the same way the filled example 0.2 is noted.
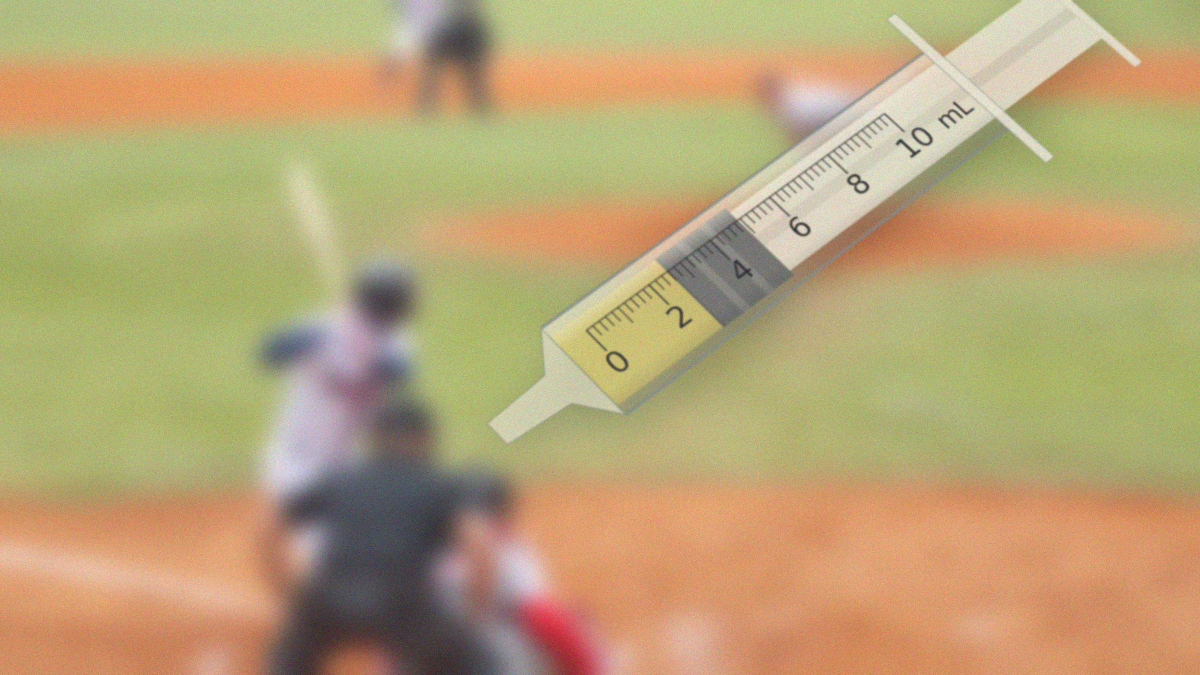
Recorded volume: 2.6
